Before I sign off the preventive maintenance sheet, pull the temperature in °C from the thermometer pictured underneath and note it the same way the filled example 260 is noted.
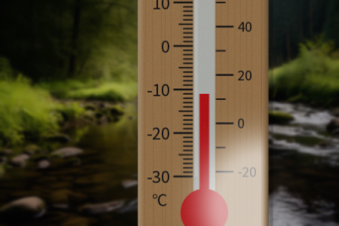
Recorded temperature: -11
